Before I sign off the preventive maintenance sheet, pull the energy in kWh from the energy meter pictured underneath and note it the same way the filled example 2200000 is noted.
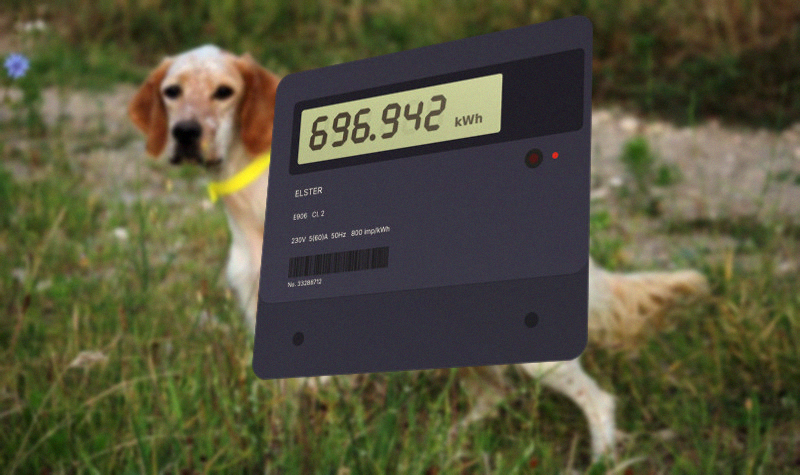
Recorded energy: 696.942
